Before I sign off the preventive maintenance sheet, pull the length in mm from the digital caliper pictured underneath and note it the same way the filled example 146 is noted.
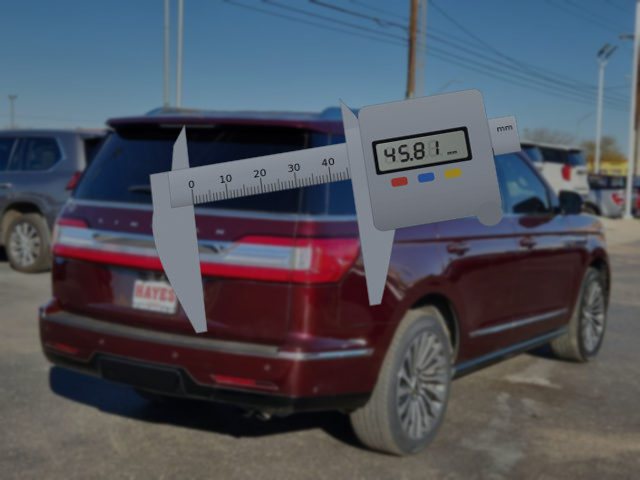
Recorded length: 45.81
